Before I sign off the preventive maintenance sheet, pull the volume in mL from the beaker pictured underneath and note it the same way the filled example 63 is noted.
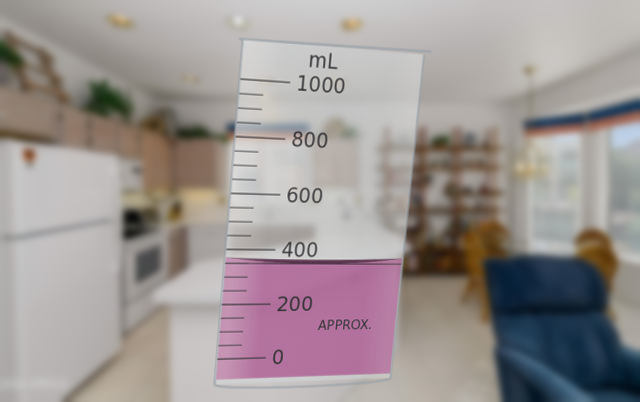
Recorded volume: 350
